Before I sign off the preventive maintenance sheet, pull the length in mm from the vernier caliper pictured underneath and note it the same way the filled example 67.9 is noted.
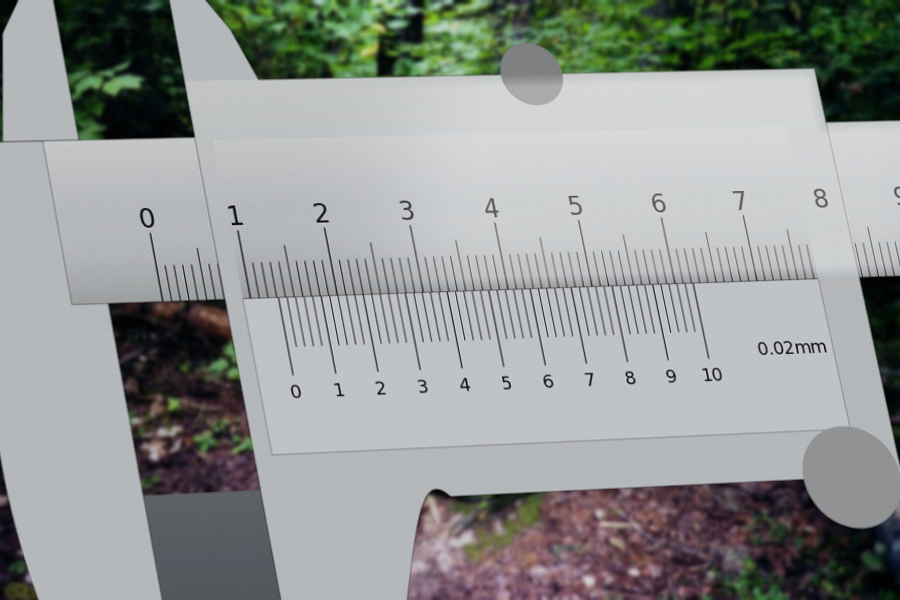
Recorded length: 13.2
